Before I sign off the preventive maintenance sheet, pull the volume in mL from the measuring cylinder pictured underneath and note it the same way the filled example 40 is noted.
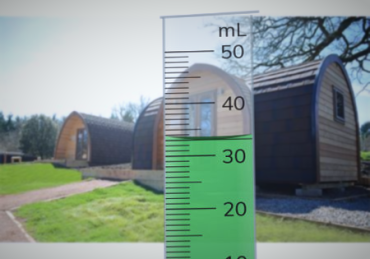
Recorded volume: 33
